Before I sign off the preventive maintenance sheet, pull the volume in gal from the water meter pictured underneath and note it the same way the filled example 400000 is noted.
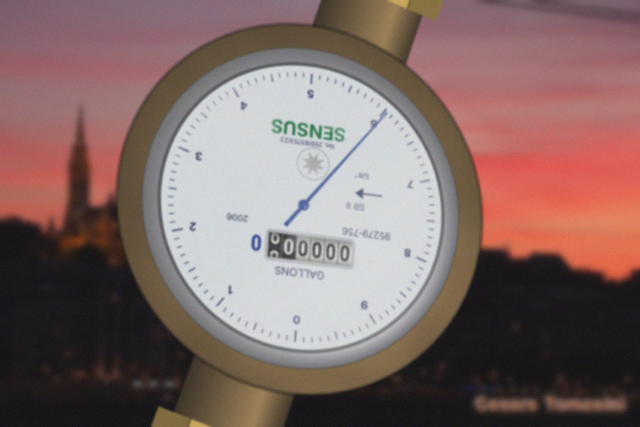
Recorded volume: 86.0
